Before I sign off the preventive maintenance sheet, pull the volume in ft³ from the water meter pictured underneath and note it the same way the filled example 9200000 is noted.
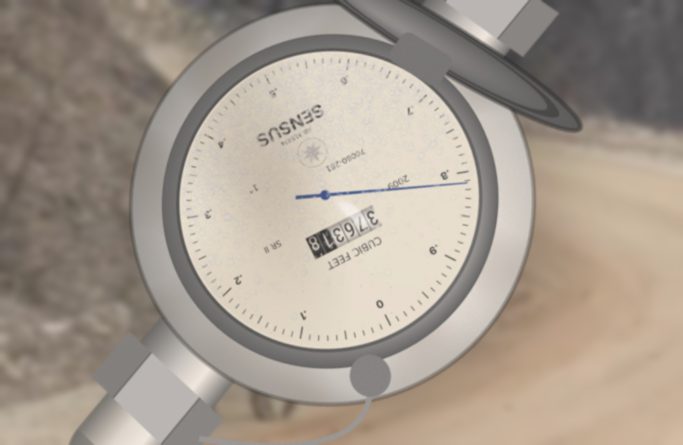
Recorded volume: 376317.81
